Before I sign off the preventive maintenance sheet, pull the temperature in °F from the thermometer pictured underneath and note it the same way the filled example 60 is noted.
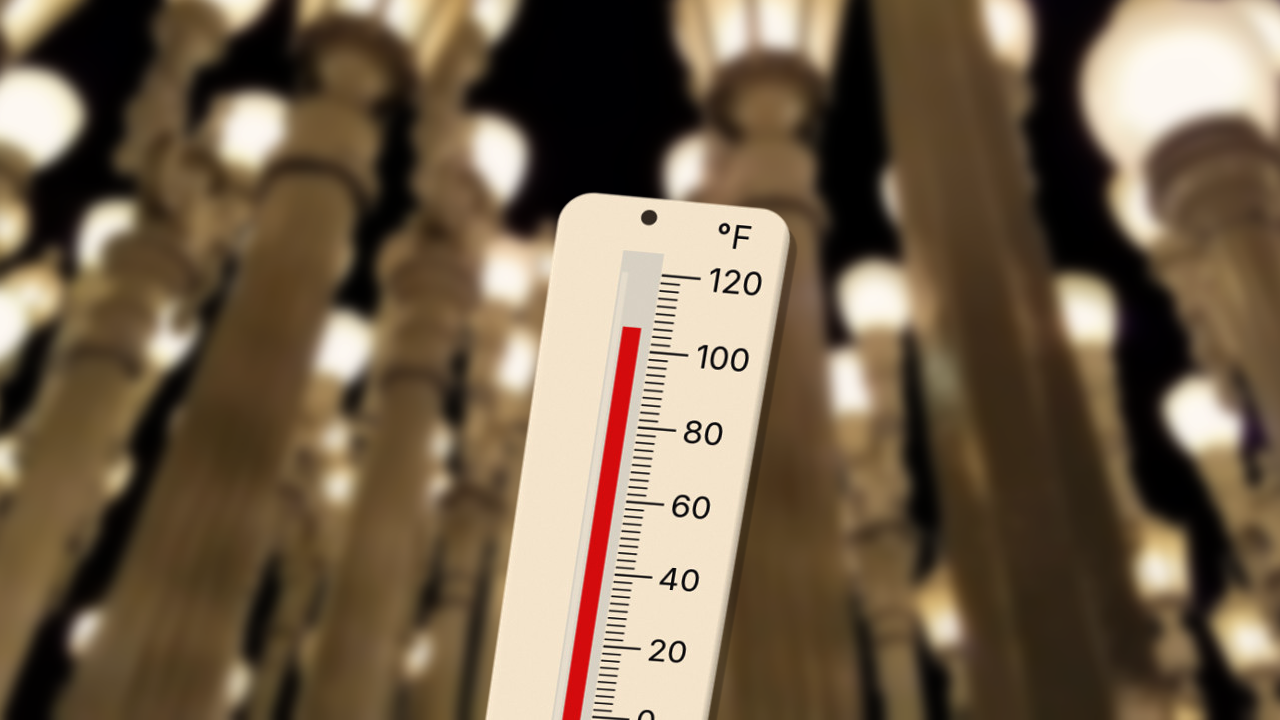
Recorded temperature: 106
